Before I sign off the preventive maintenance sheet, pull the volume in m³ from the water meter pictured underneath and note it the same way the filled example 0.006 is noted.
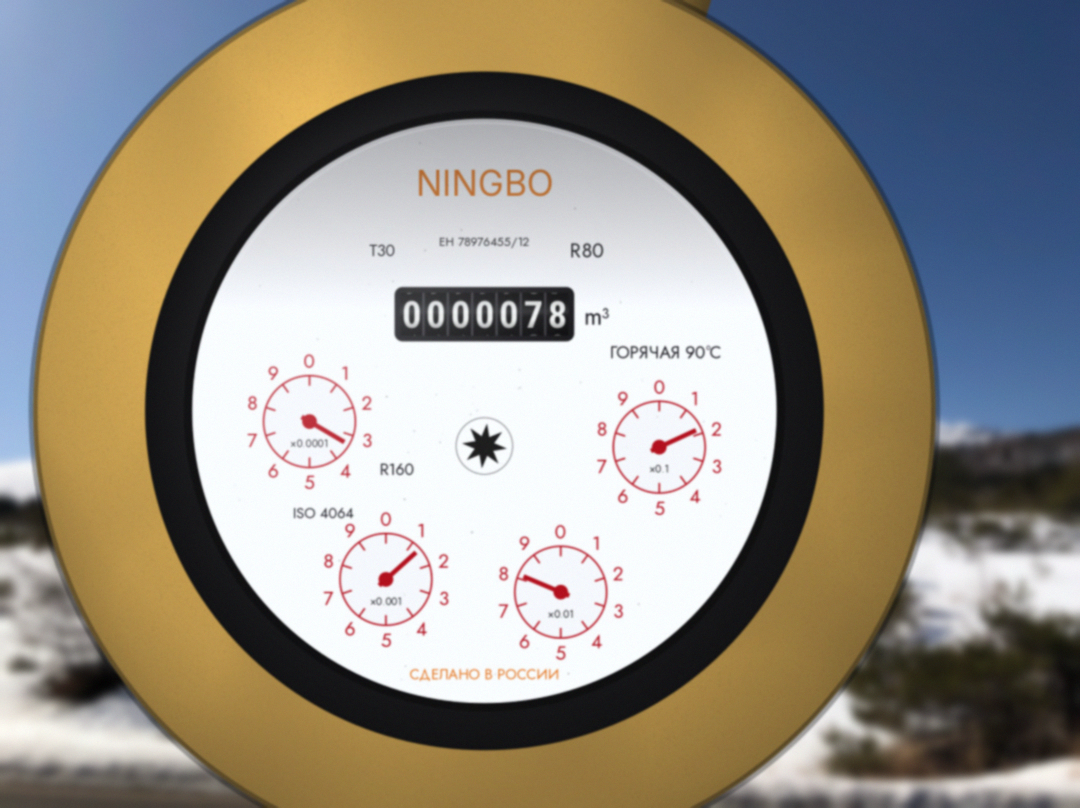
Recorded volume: 78.1813
